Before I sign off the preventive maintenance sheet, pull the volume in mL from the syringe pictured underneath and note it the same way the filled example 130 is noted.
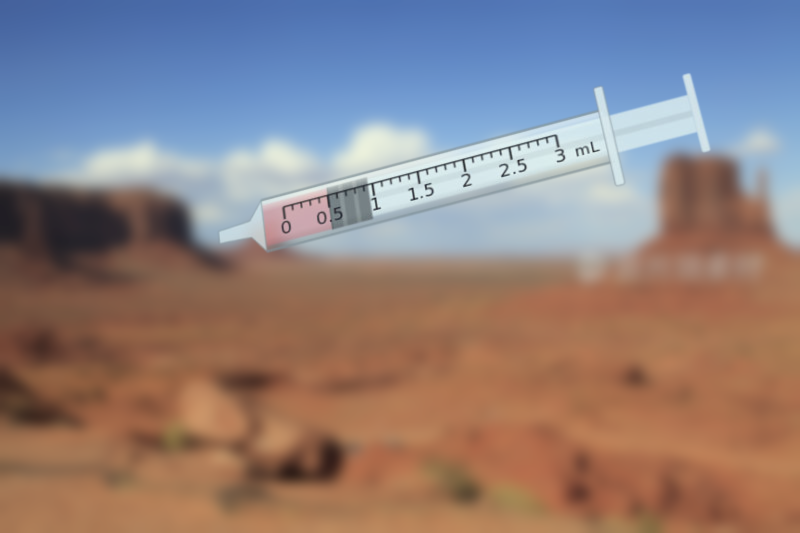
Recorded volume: 0.5
